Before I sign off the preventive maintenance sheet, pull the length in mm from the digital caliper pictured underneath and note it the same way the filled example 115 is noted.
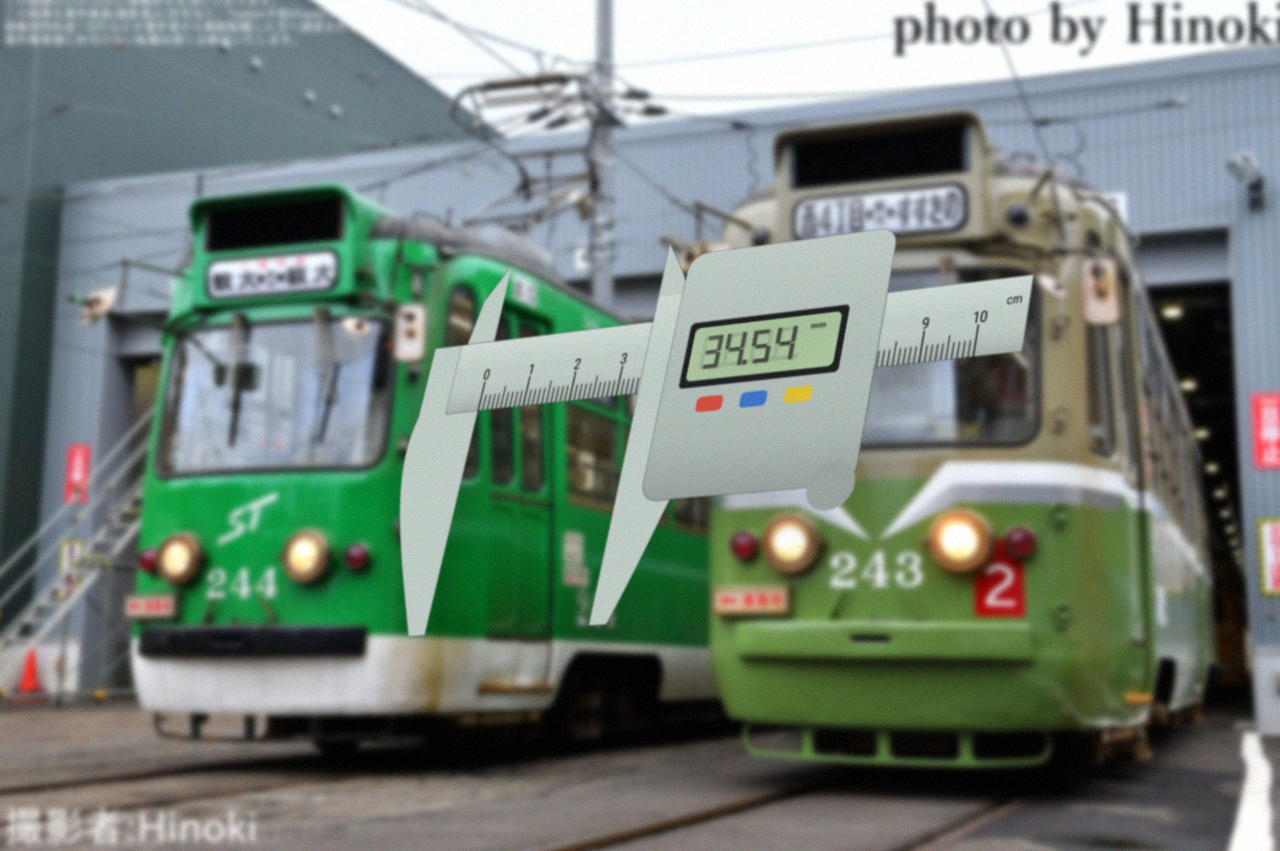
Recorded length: 34.54
